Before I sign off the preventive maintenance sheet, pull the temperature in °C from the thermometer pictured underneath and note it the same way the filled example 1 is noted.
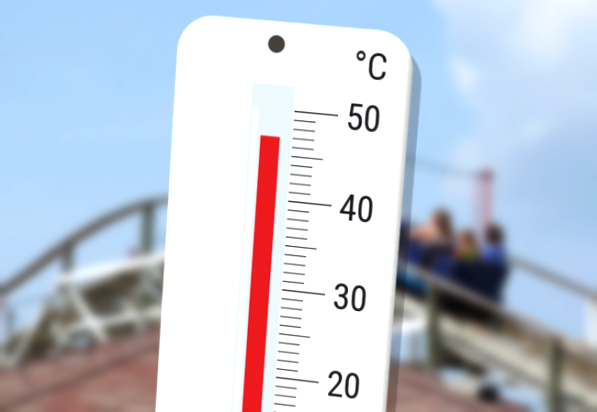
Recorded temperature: 47
